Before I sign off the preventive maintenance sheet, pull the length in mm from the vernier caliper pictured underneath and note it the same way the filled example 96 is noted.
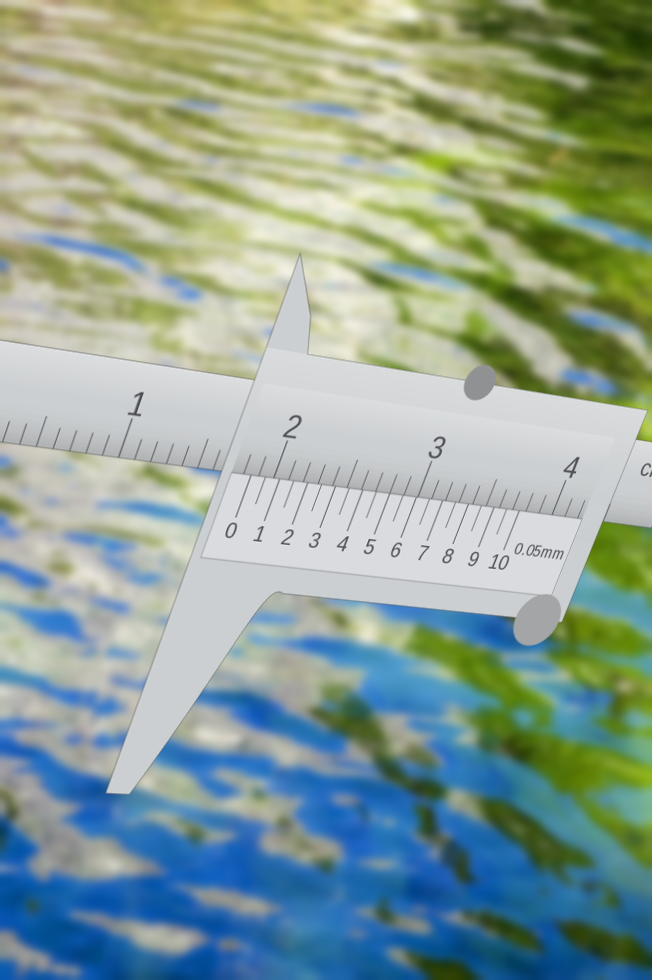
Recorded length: 18.5
